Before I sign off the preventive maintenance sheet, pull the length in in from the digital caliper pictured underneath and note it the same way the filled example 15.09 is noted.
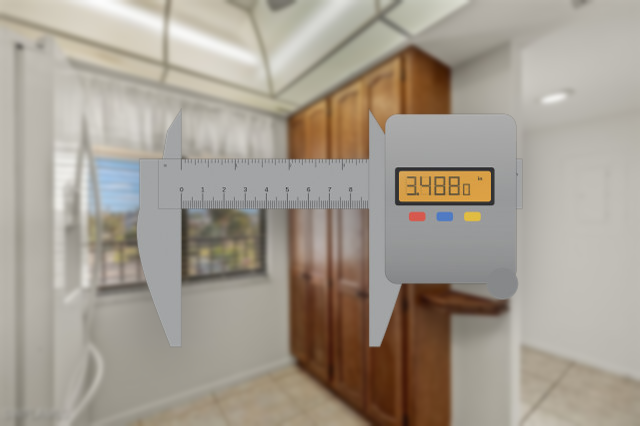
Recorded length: 3.4880
